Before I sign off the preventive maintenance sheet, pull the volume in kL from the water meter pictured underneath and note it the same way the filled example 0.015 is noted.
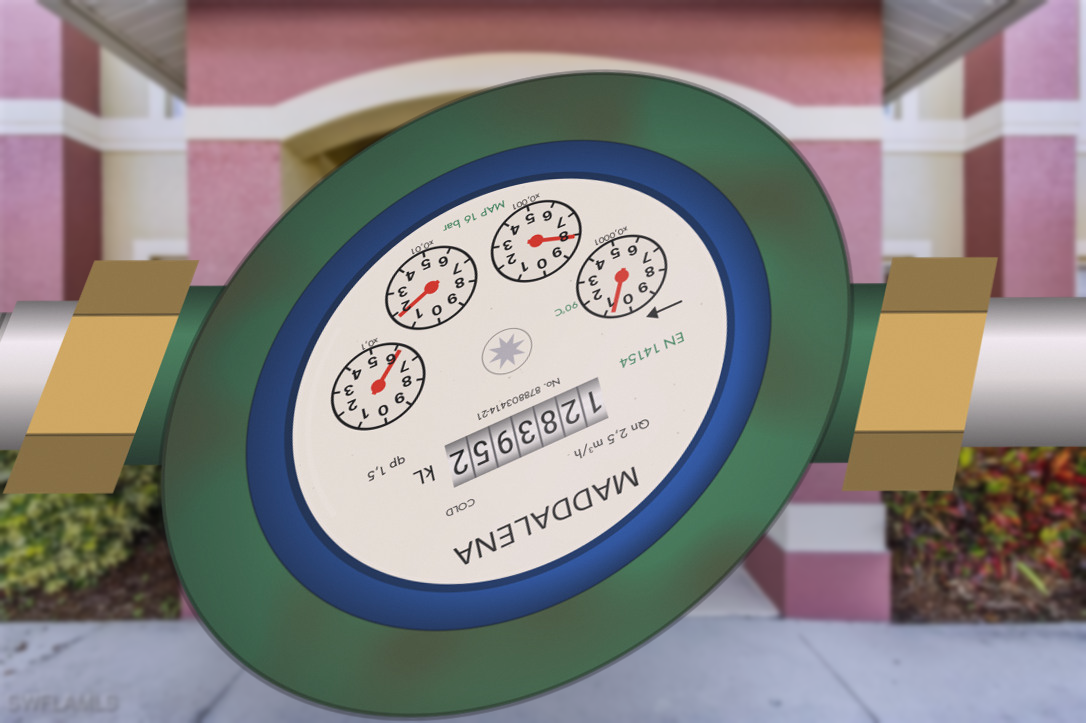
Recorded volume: 1283952.6180
